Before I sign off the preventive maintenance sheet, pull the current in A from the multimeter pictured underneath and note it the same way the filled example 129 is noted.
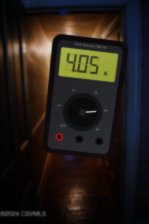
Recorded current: 4.05
